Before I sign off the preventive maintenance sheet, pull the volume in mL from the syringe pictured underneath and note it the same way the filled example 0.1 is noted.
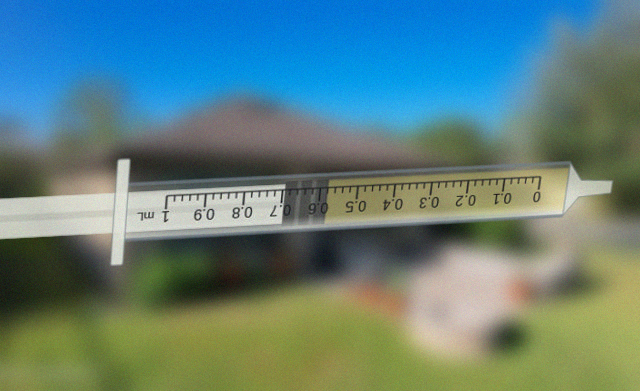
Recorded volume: 0.58
